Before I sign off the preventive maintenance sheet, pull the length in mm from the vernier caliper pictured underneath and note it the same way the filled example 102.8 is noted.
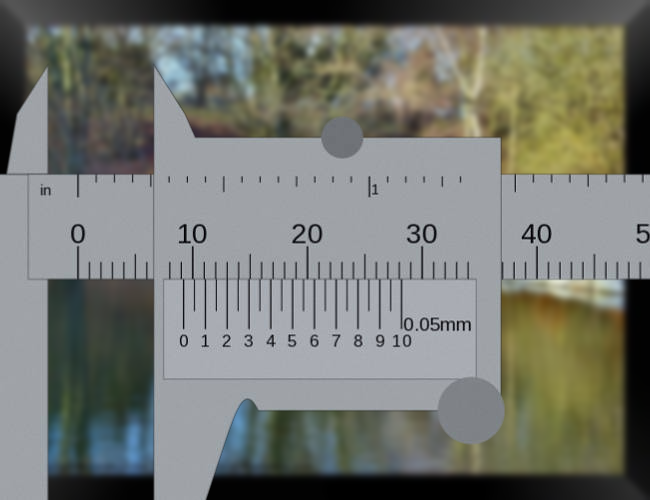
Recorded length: 9.2
